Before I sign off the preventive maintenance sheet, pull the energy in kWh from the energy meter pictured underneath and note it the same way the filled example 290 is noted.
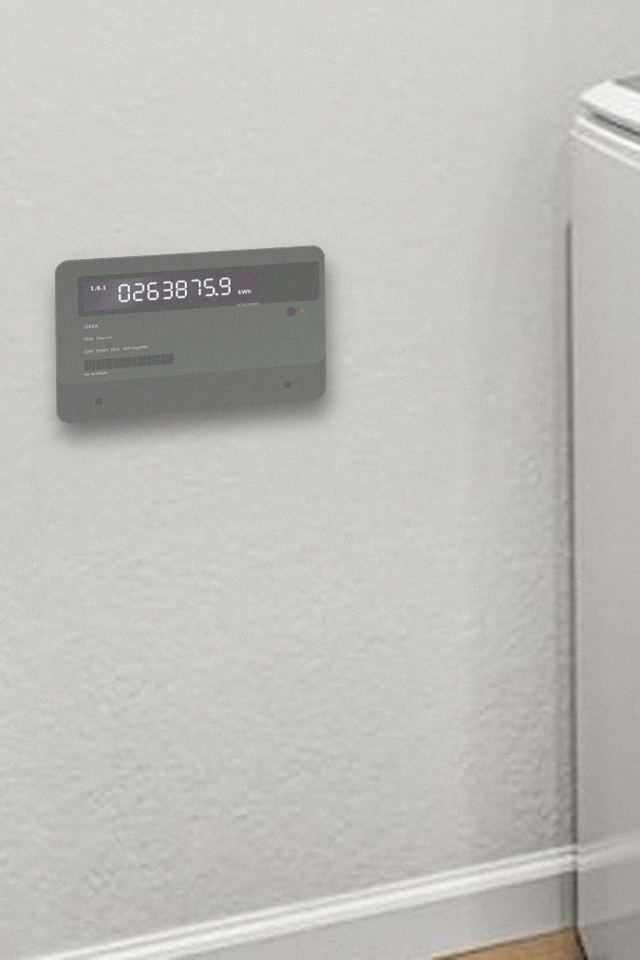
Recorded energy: 263875.9
